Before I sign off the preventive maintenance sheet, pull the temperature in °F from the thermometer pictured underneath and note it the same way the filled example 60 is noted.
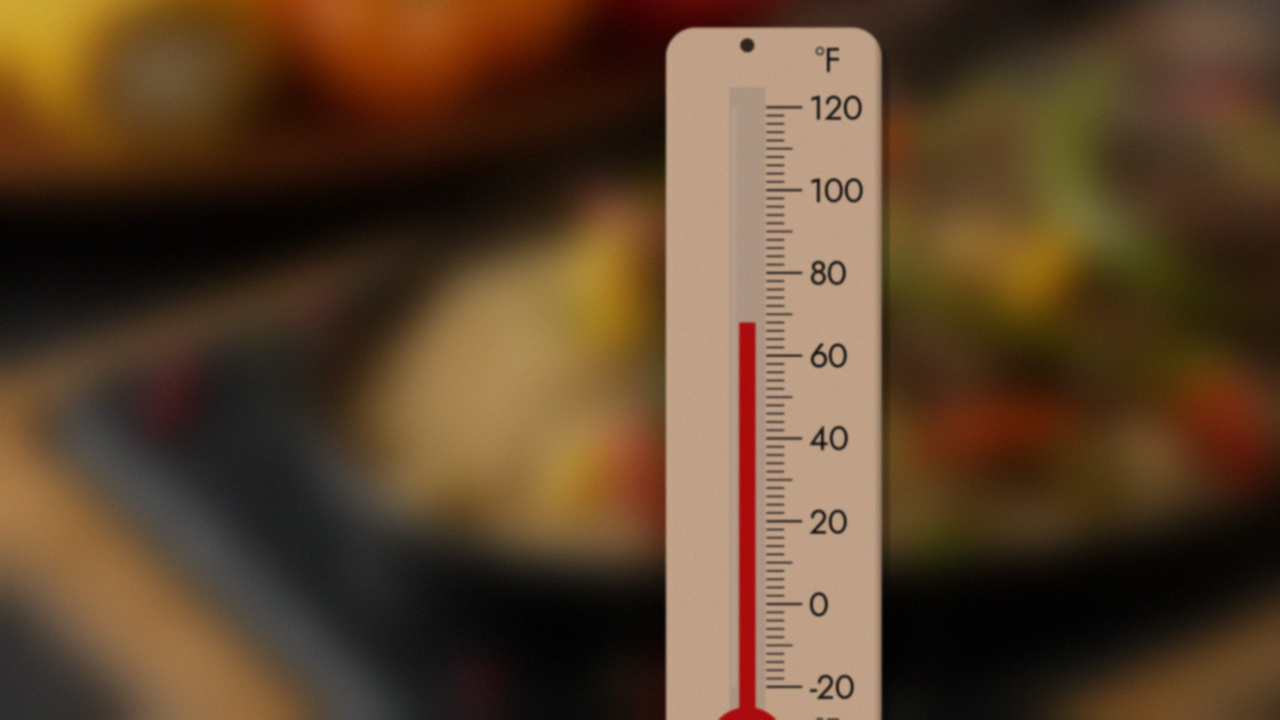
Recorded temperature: 68
